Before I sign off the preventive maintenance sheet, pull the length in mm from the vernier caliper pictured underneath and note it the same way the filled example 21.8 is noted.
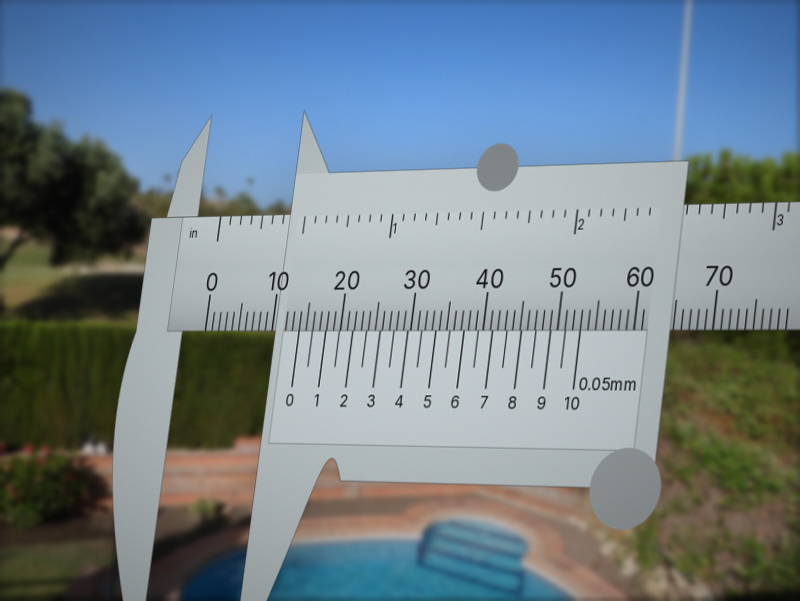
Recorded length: 14.0
